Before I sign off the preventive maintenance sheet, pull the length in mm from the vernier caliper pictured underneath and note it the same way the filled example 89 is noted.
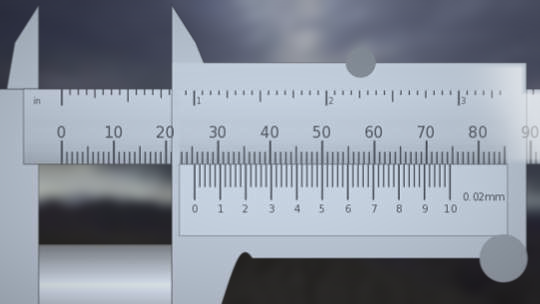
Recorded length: 25.5
